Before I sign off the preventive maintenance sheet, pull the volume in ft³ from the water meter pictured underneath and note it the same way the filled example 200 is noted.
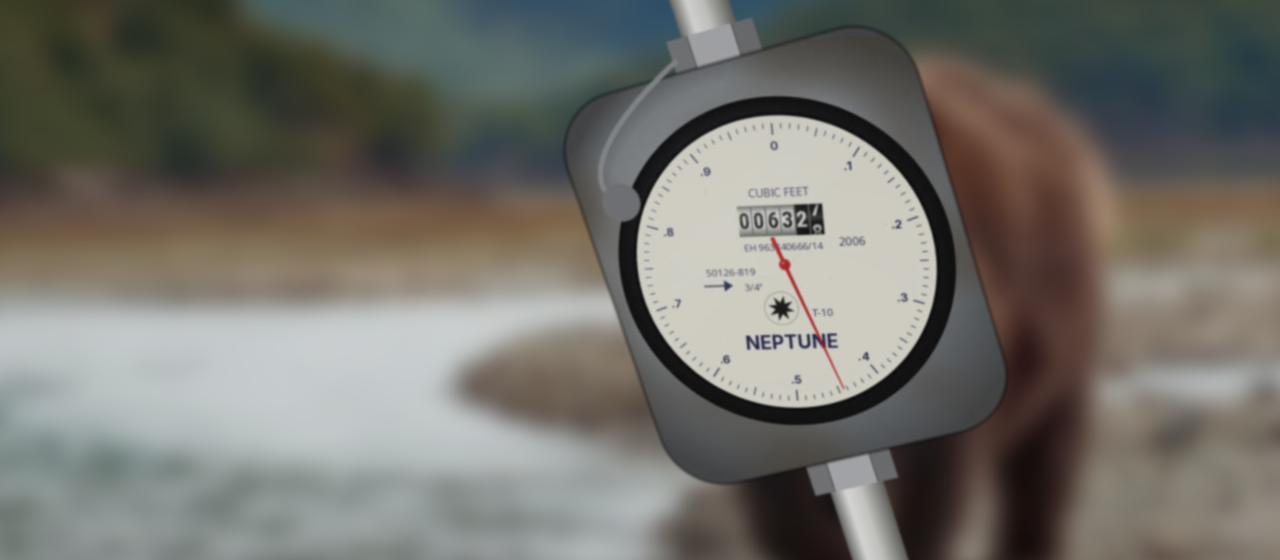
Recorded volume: 6327.44
